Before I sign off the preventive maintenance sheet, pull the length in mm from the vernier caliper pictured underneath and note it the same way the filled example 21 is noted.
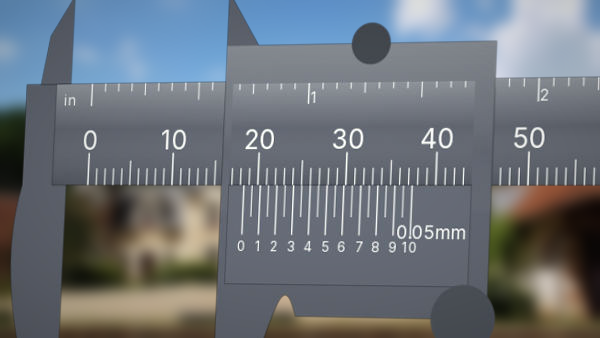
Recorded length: 18.4
